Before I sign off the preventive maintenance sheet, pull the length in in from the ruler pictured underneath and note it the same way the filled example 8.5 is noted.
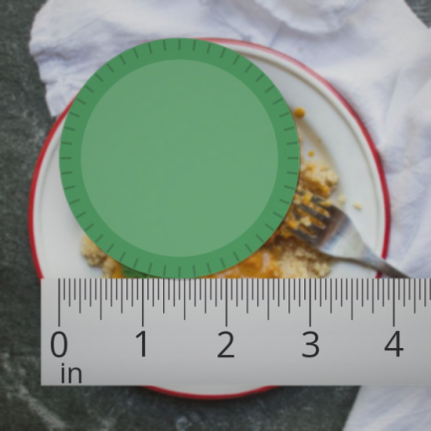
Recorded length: 2.875
